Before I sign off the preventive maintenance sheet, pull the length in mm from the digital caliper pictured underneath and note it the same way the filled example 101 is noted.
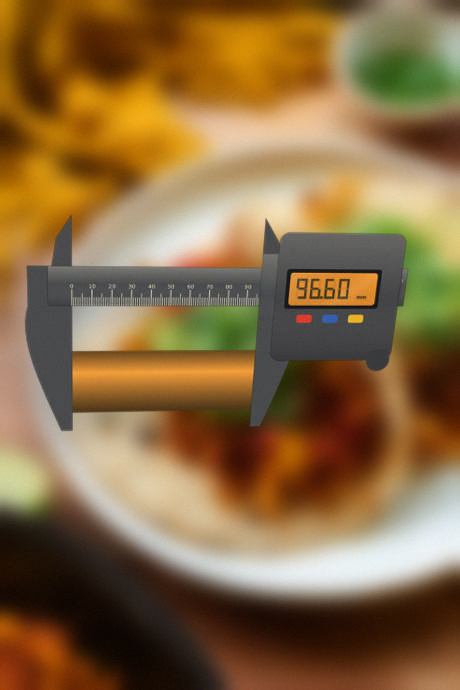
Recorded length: 96.60
